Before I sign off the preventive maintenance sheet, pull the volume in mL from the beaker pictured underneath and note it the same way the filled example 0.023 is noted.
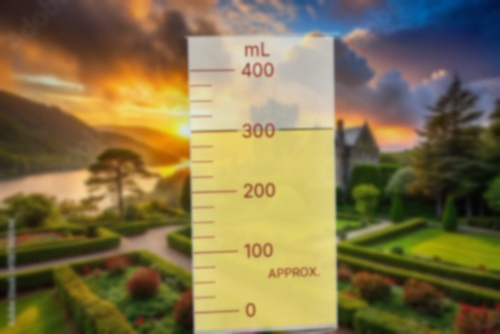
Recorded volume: 300
